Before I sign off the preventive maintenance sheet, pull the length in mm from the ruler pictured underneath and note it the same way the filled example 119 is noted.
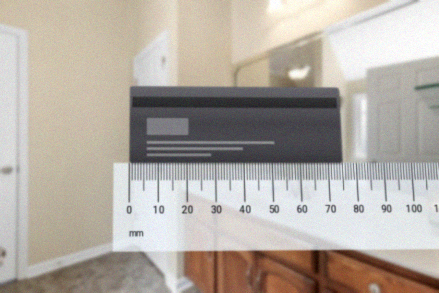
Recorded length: 75
